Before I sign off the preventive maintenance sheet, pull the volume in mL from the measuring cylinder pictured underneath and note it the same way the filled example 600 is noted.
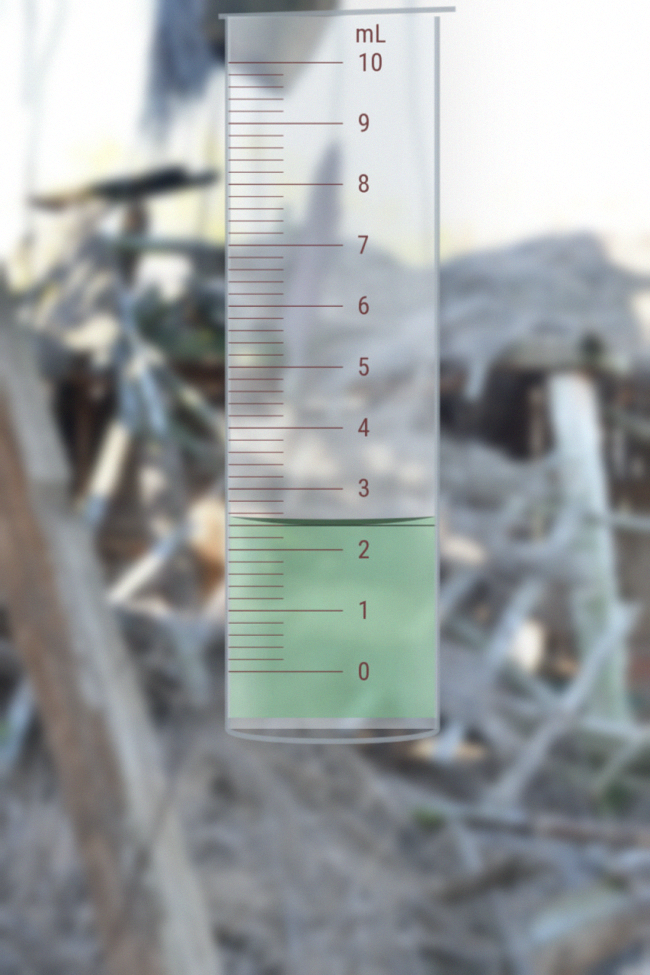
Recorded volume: 2.4
